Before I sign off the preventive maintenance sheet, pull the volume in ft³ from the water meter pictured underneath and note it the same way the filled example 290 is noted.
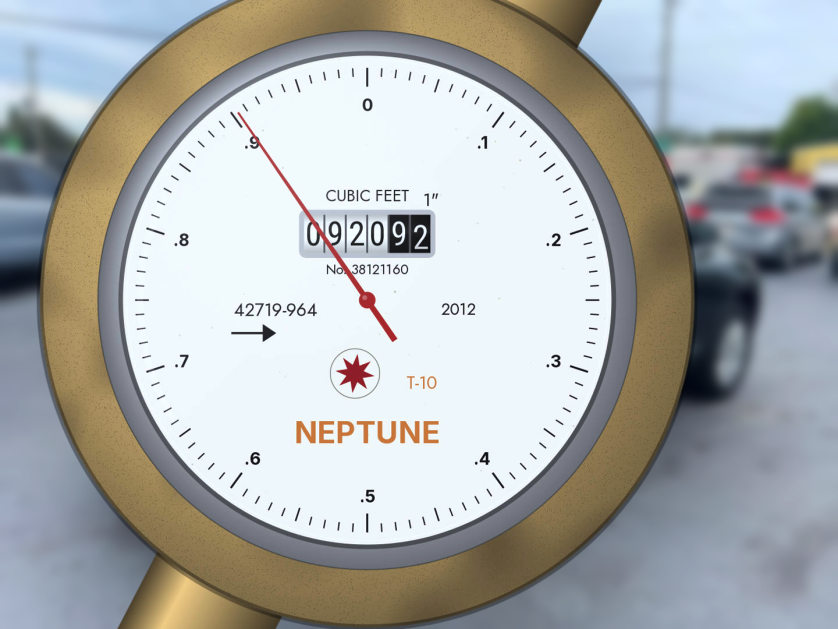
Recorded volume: 92091.90
